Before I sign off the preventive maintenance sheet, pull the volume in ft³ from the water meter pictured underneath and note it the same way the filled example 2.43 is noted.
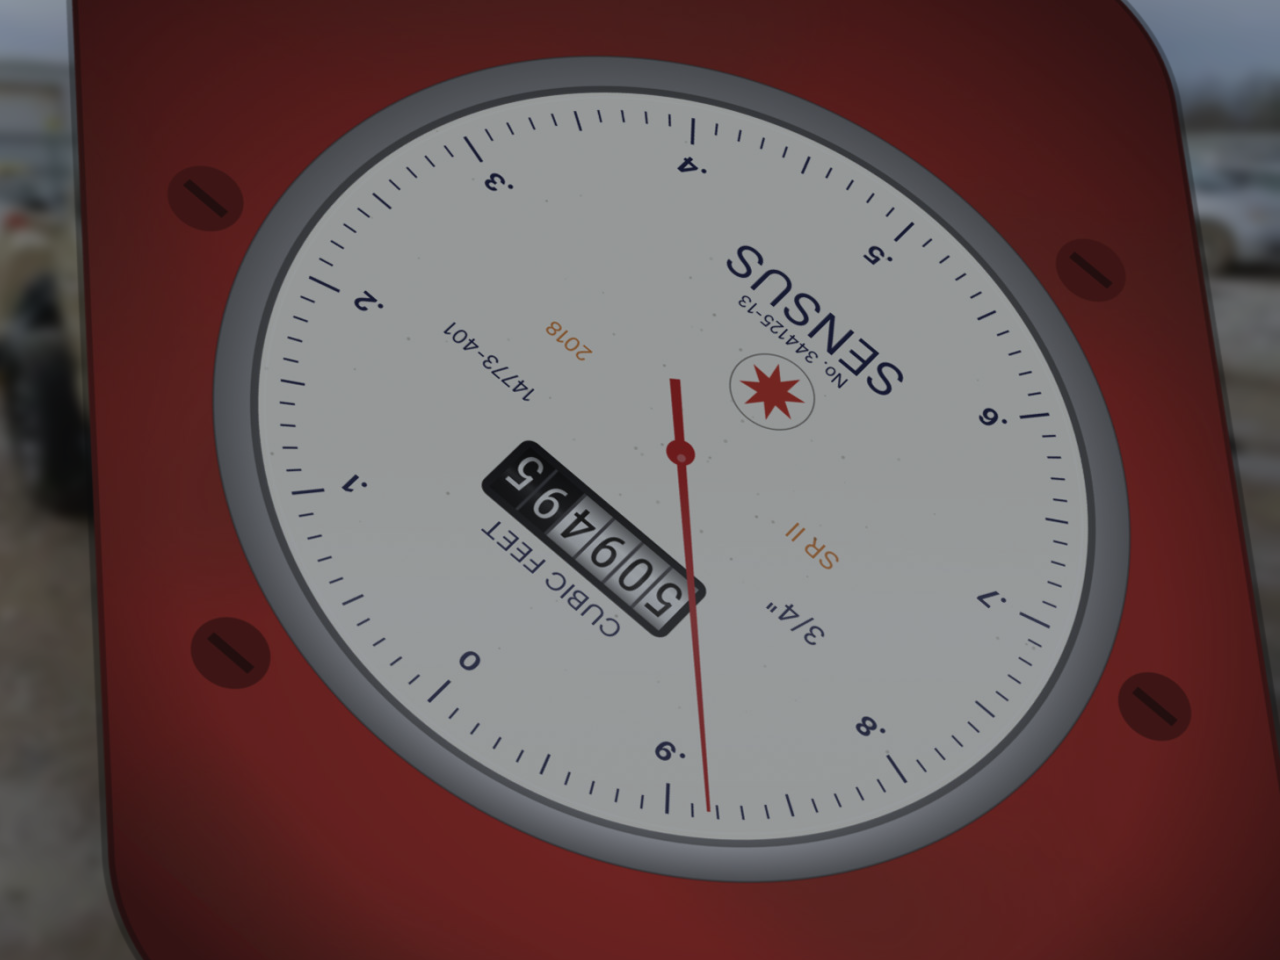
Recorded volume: 509494.88
